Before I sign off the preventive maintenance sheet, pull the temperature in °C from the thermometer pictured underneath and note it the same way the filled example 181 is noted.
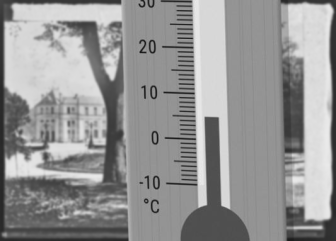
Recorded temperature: 5
